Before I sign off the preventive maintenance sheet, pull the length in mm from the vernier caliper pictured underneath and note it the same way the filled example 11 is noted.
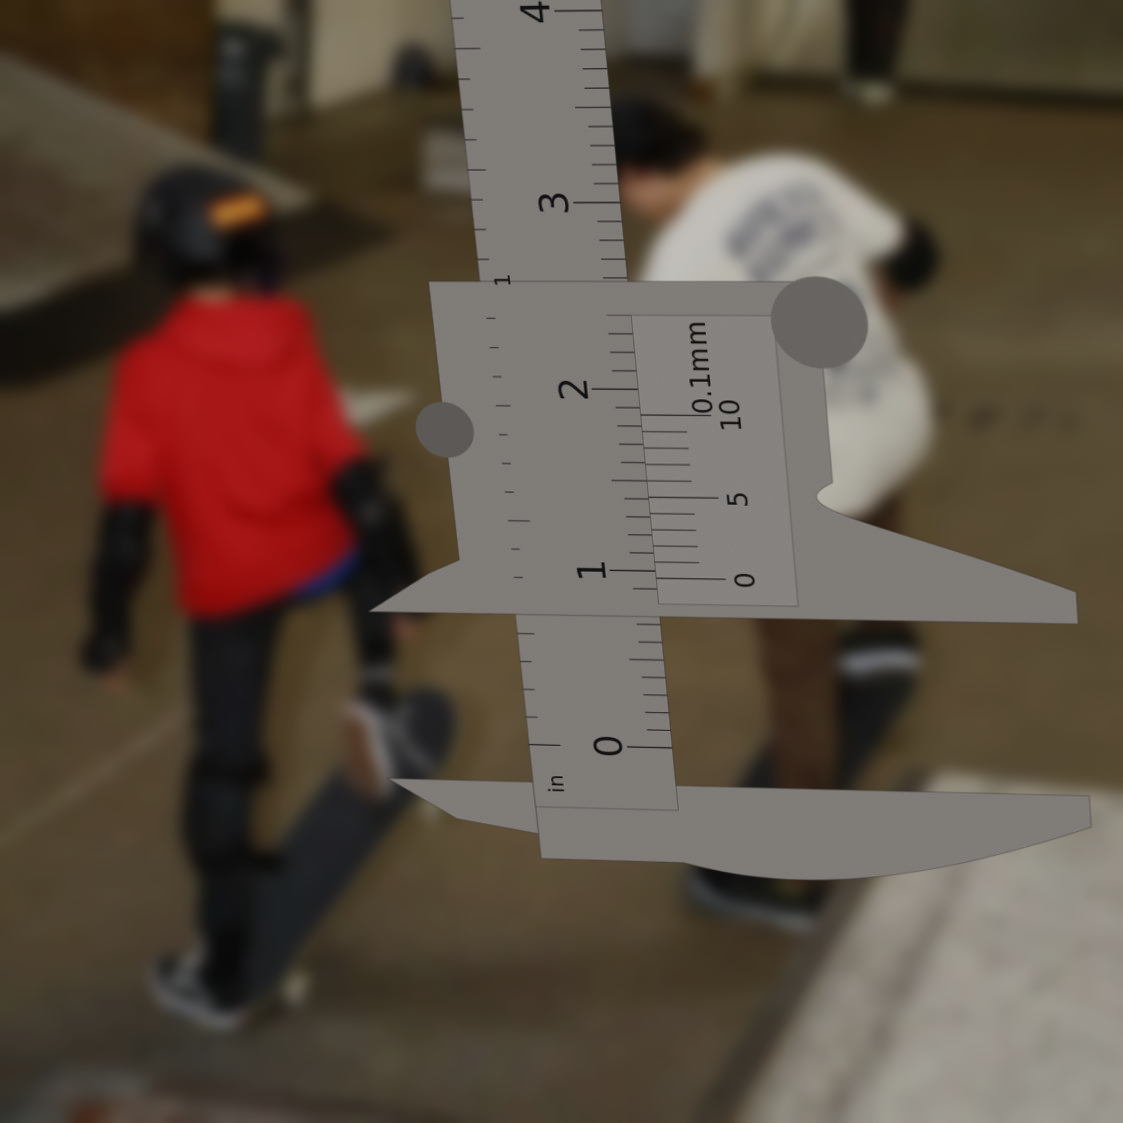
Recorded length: 9.6
